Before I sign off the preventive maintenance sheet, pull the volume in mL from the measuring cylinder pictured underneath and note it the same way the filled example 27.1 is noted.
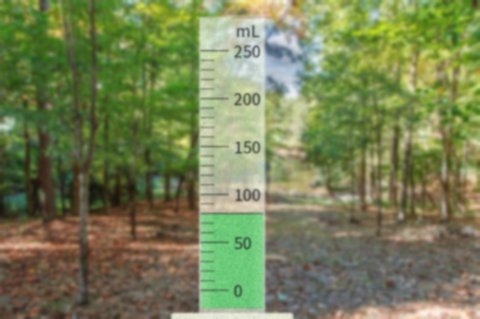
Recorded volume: 80
